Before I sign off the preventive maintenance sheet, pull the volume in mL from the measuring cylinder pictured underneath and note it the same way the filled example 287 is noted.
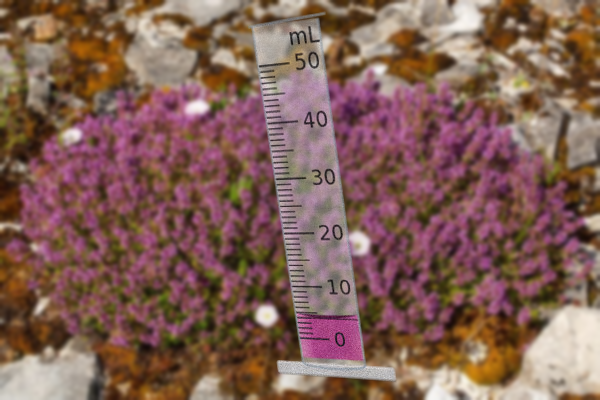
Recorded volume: 4
